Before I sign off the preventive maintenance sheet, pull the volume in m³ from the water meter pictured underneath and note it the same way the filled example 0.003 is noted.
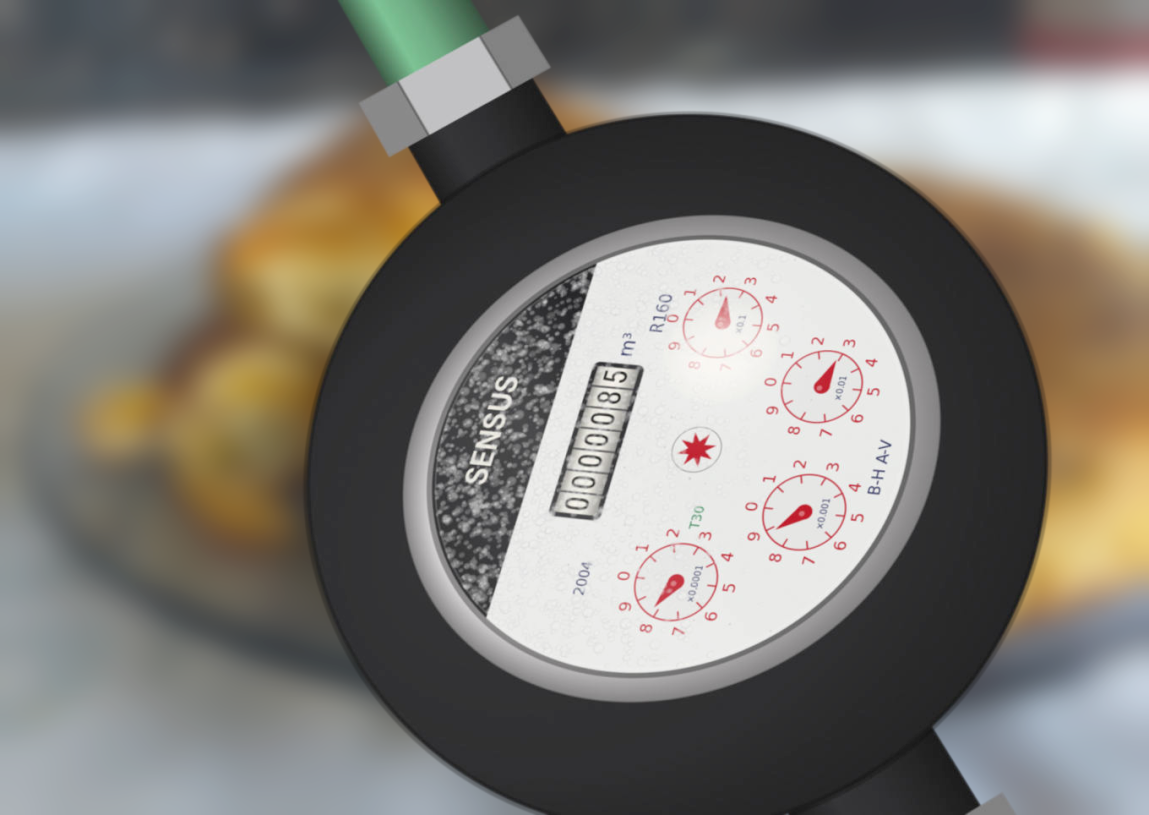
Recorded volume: 85.2288
